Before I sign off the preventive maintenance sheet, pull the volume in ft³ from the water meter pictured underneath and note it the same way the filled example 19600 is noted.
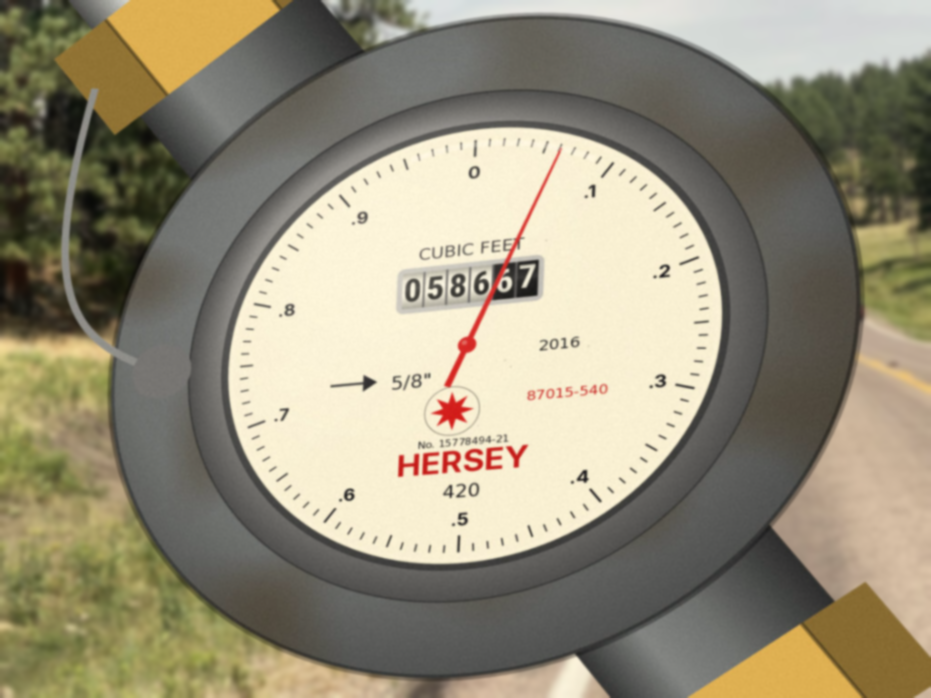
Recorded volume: 58667.06
